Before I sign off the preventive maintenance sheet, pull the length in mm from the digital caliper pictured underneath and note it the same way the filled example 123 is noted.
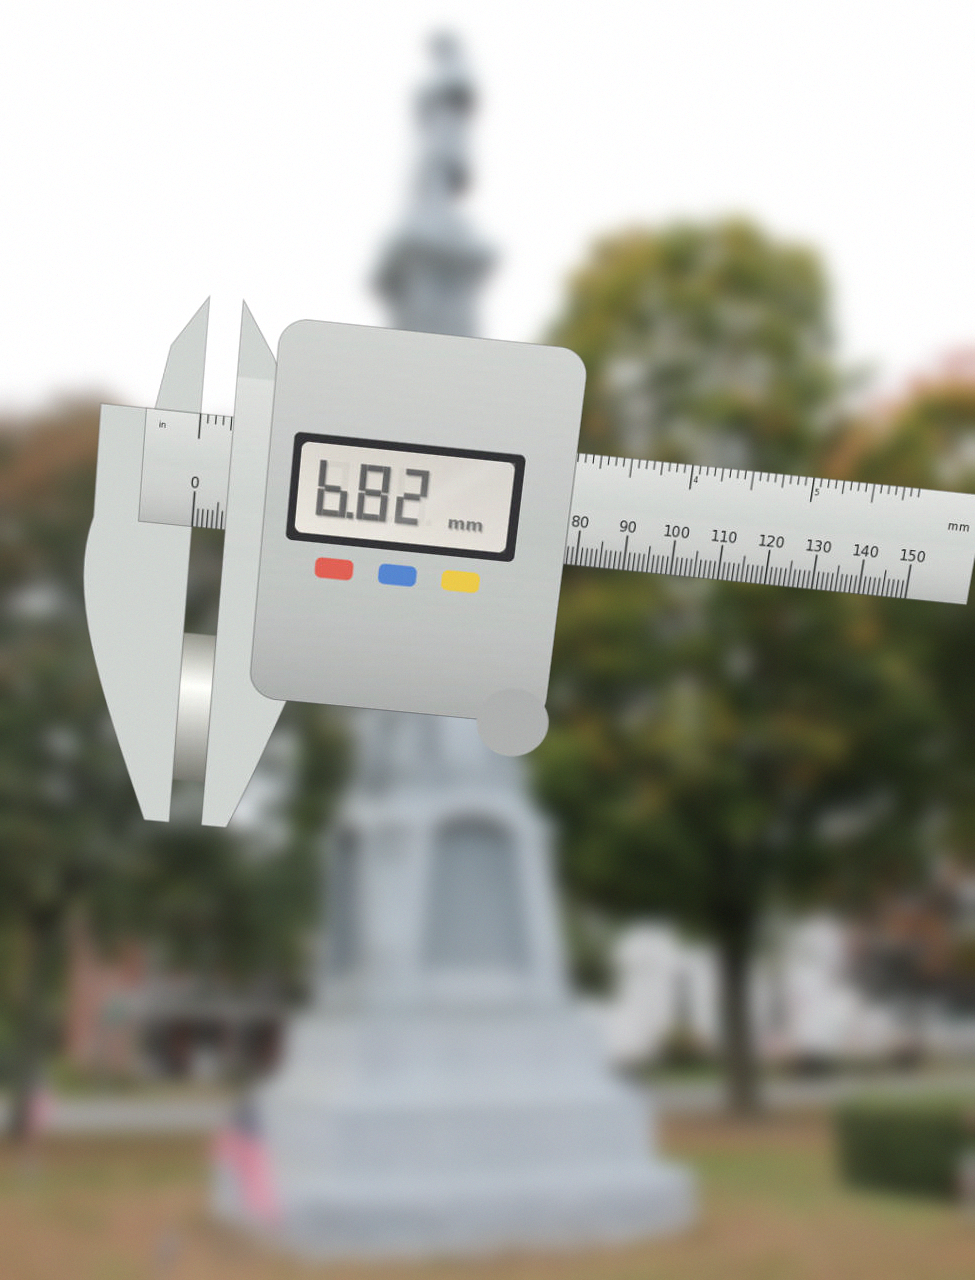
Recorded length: 6.82
